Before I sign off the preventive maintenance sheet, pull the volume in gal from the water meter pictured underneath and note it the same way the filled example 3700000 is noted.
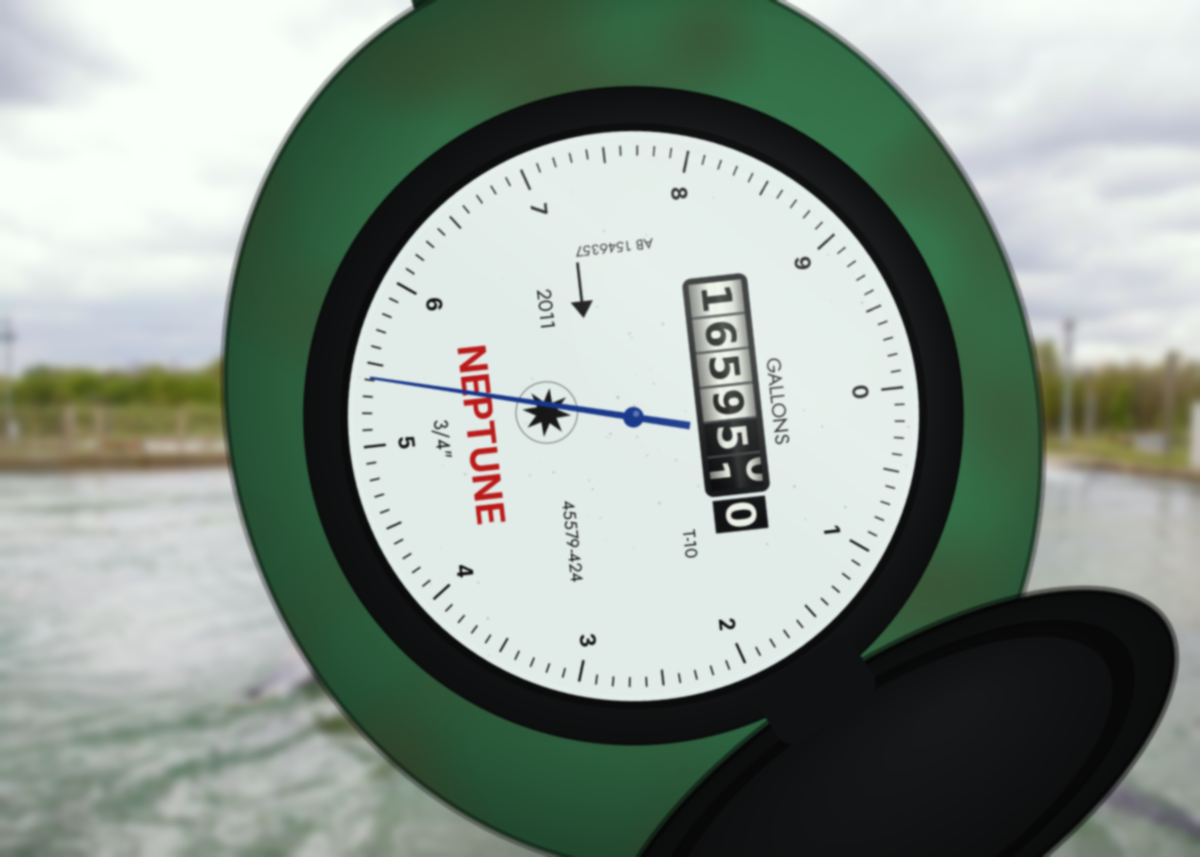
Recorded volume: 1659505.4
